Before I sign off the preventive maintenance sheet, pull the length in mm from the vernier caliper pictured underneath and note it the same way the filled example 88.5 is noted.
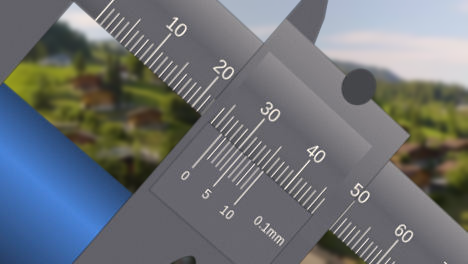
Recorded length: 26.4
